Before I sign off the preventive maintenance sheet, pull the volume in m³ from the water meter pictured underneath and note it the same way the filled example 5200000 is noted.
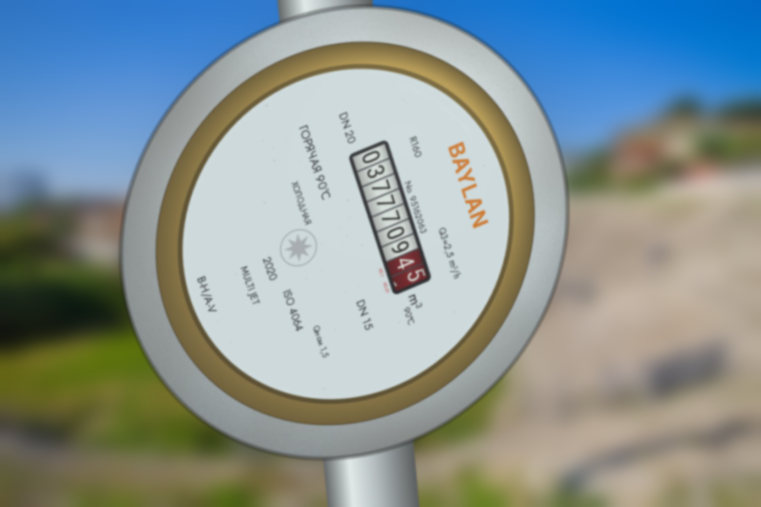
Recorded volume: 377709.45
